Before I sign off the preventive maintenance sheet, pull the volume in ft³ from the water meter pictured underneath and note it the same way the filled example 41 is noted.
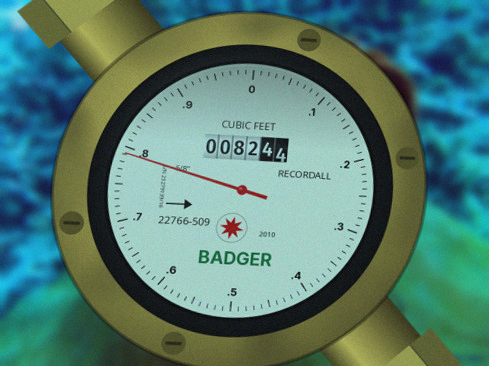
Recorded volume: 8243.79
